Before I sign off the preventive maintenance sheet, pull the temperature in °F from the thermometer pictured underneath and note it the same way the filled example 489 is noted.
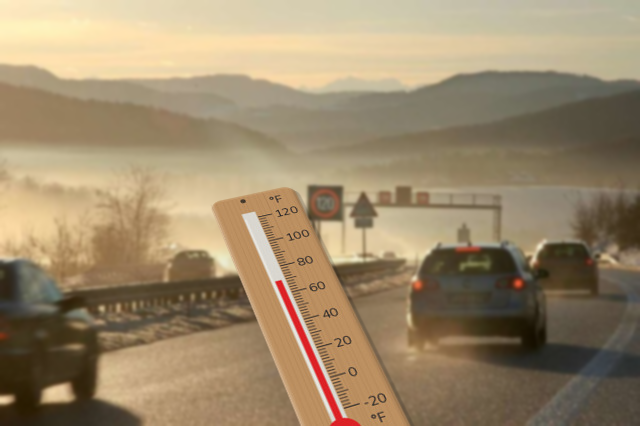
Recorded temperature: 70
